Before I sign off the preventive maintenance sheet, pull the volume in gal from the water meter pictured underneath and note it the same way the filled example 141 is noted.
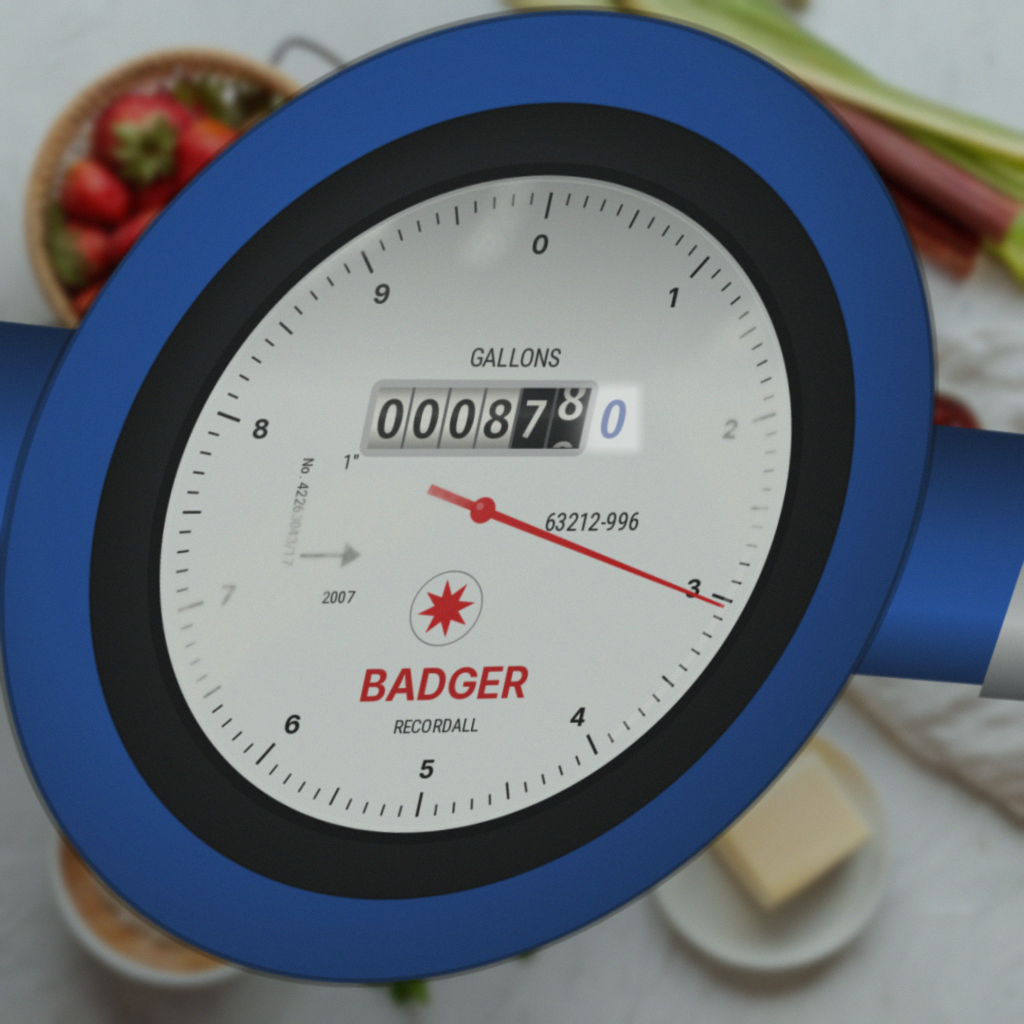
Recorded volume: 8783.0
